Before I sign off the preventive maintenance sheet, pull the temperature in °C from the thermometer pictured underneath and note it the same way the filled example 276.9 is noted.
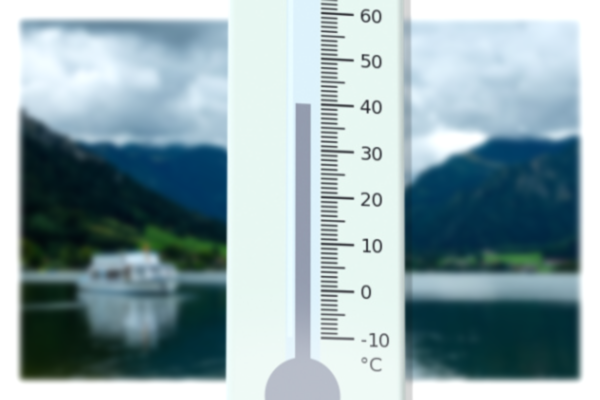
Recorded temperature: 40
